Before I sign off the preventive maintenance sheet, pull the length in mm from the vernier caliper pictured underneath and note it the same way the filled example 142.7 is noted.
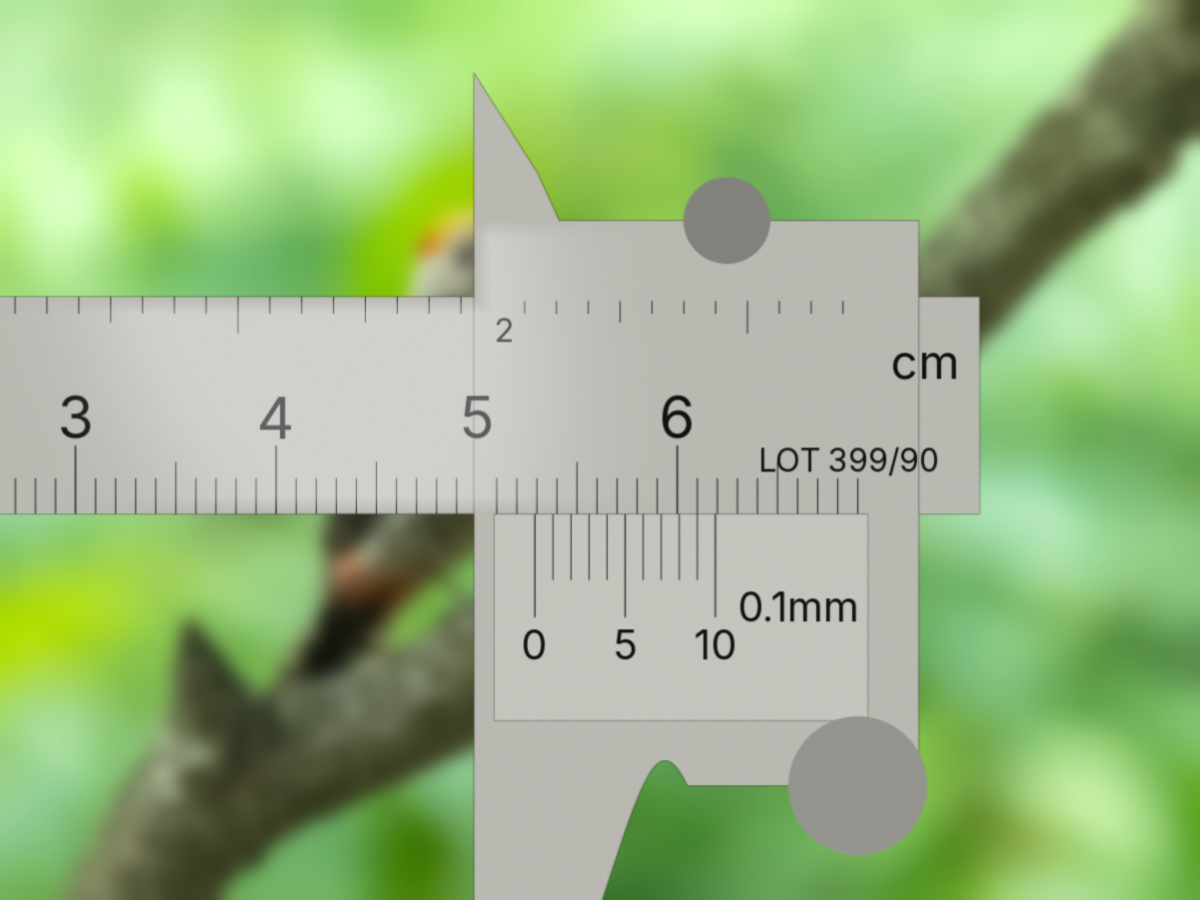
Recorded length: 52.9
